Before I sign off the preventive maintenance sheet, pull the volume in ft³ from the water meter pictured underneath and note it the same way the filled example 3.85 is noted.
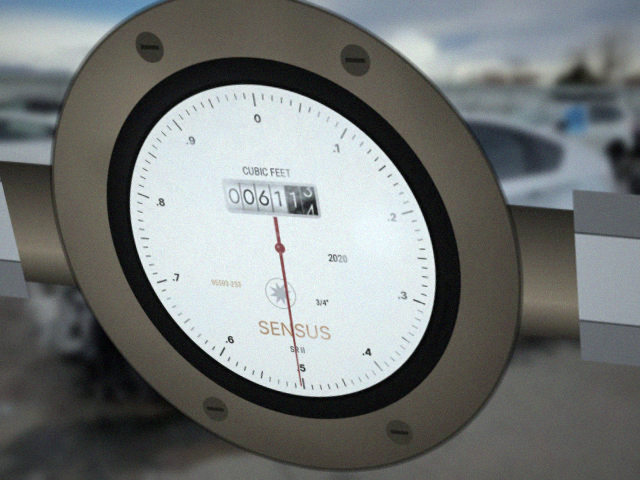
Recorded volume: 6113.50
